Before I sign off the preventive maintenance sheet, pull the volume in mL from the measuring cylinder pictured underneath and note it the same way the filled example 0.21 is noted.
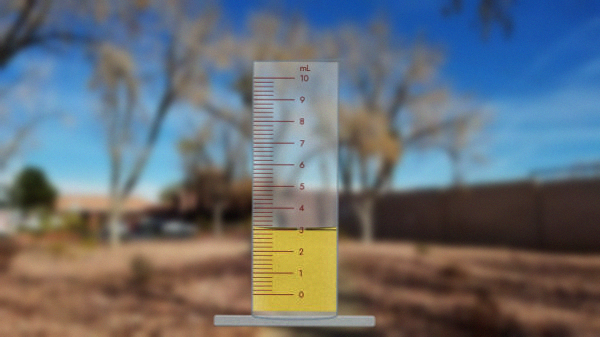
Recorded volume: 3
